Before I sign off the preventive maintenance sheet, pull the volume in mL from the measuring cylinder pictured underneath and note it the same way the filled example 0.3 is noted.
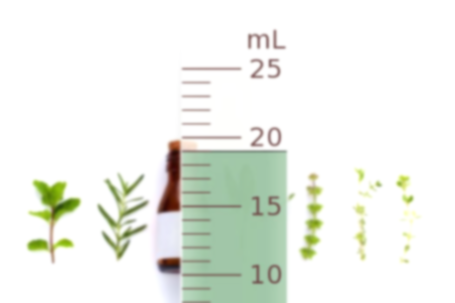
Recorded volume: 19
